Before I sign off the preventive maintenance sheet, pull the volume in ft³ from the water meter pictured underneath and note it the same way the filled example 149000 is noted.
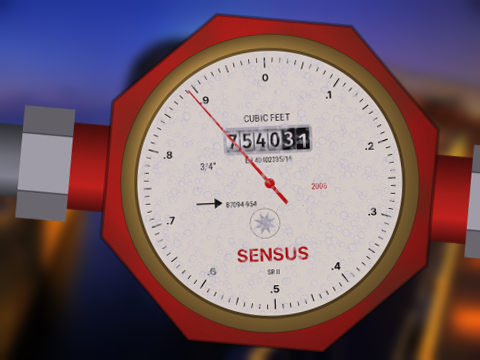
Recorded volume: 754030.89
